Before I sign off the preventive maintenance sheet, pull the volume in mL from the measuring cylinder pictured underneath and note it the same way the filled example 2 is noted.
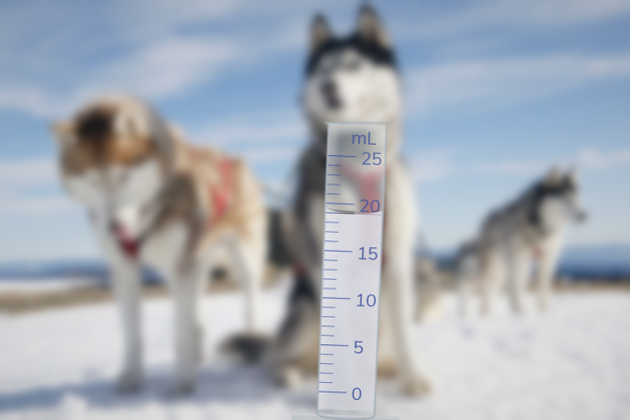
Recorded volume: 19
